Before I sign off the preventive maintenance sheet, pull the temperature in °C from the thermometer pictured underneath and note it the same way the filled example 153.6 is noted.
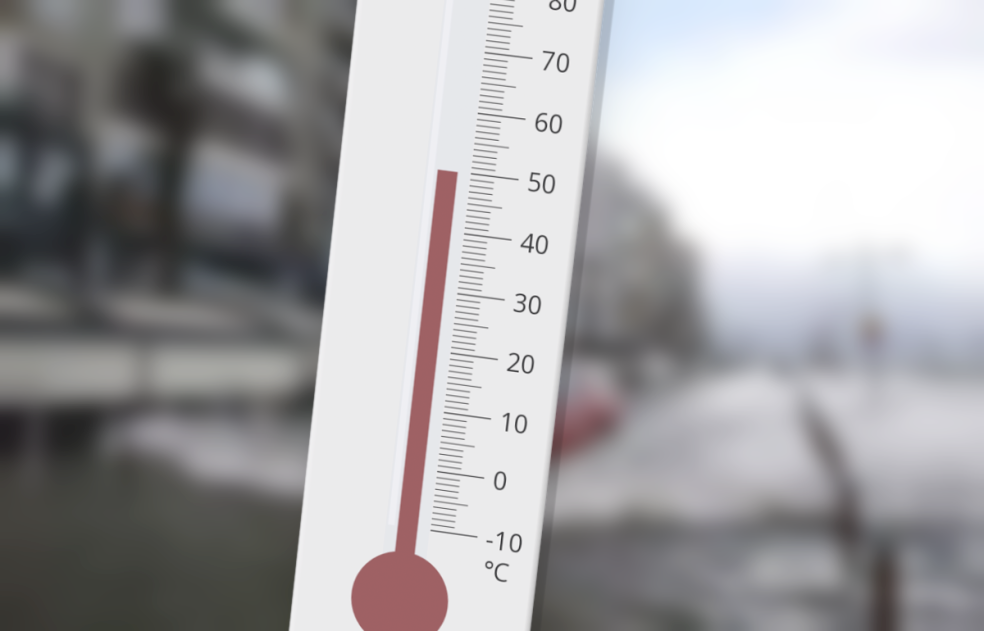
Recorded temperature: 50
